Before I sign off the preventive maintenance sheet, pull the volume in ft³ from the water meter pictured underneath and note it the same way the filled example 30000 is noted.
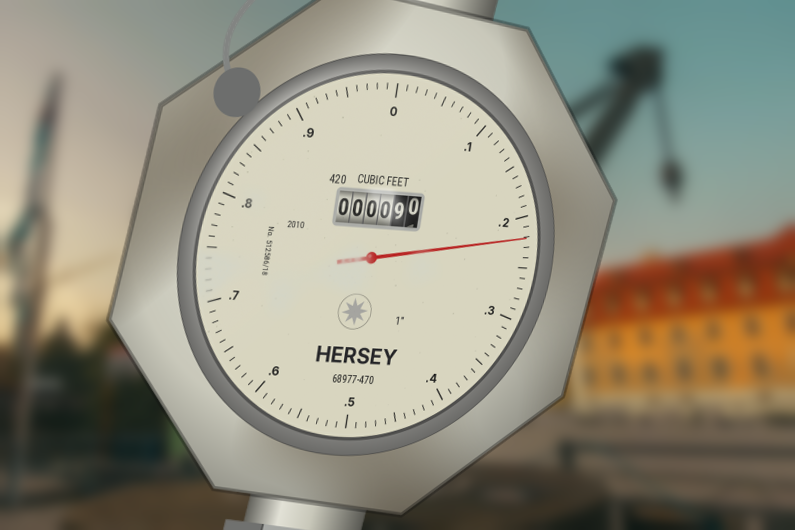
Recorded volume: 90.22
